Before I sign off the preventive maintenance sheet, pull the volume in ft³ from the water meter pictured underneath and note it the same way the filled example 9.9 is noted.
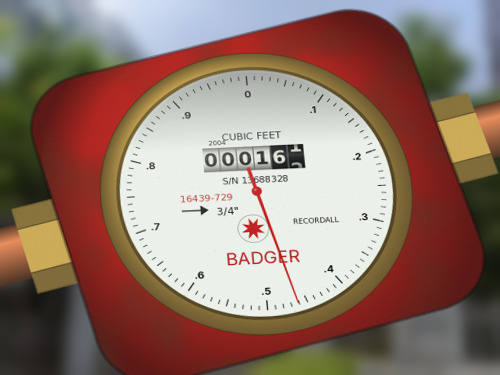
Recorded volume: 161.46
